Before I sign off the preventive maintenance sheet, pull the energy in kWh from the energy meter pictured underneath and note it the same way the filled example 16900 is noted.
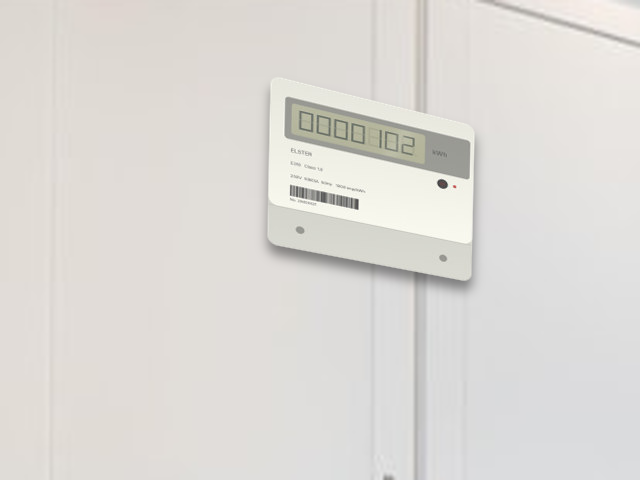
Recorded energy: 102
